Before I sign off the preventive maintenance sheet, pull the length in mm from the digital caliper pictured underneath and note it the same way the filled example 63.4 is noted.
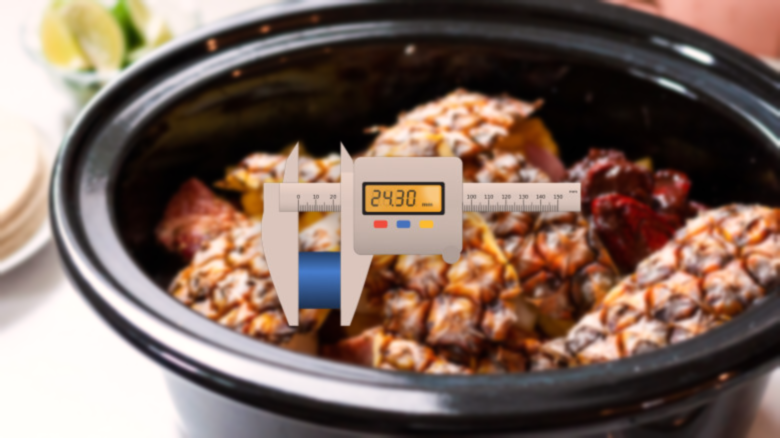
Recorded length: 24.30
